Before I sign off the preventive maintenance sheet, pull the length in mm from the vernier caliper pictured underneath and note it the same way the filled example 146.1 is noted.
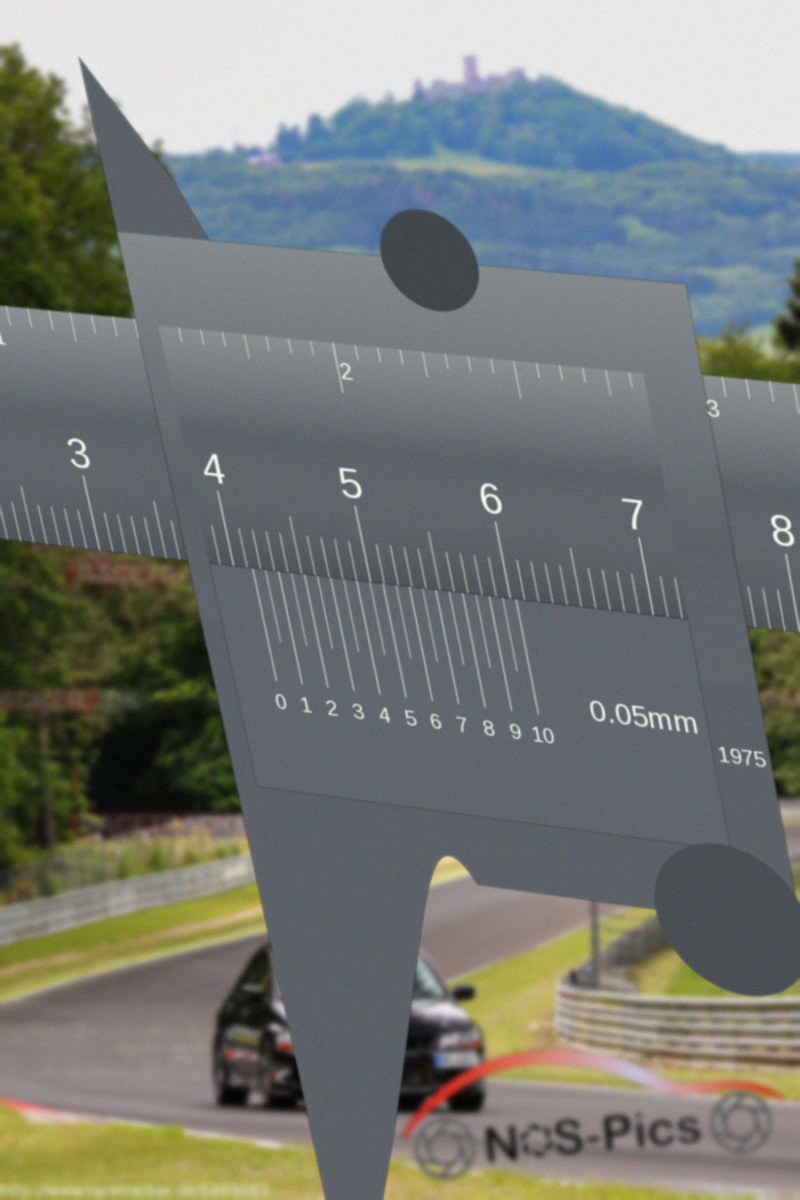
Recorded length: 41.4
